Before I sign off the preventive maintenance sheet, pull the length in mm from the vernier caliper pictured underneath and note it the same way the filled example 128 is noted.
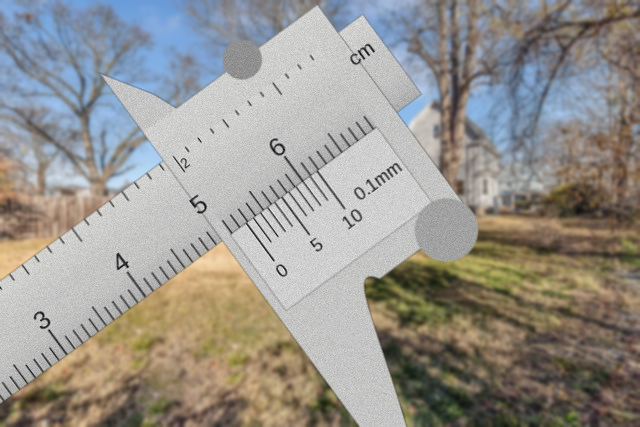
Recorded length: 52.8
